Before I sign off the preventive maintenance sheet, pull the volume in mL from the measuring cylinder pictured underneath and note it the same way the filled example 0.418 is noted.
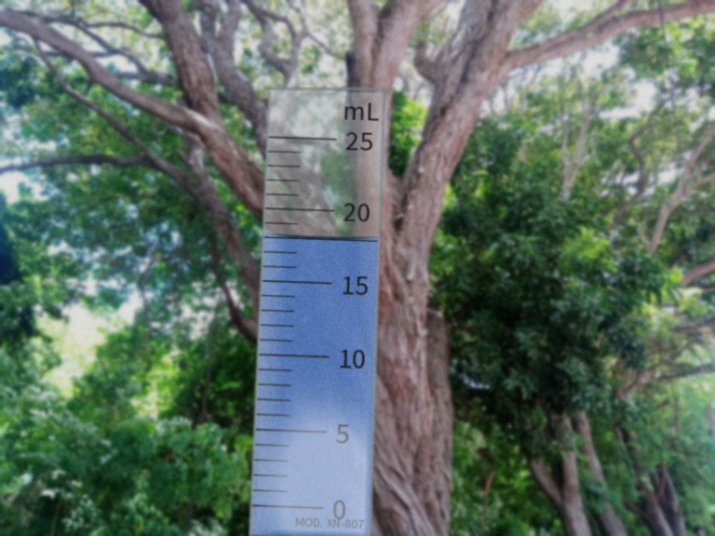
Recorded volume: 18
